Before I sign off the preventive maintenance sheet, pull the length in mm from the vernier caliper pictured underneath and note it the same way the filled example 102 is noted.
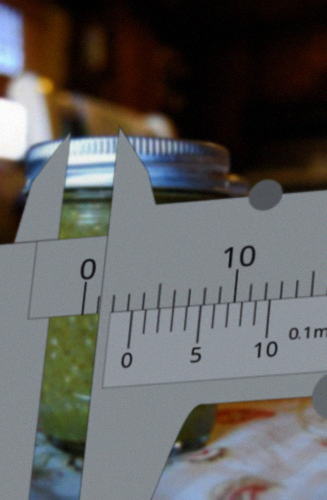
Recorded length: 3.3
